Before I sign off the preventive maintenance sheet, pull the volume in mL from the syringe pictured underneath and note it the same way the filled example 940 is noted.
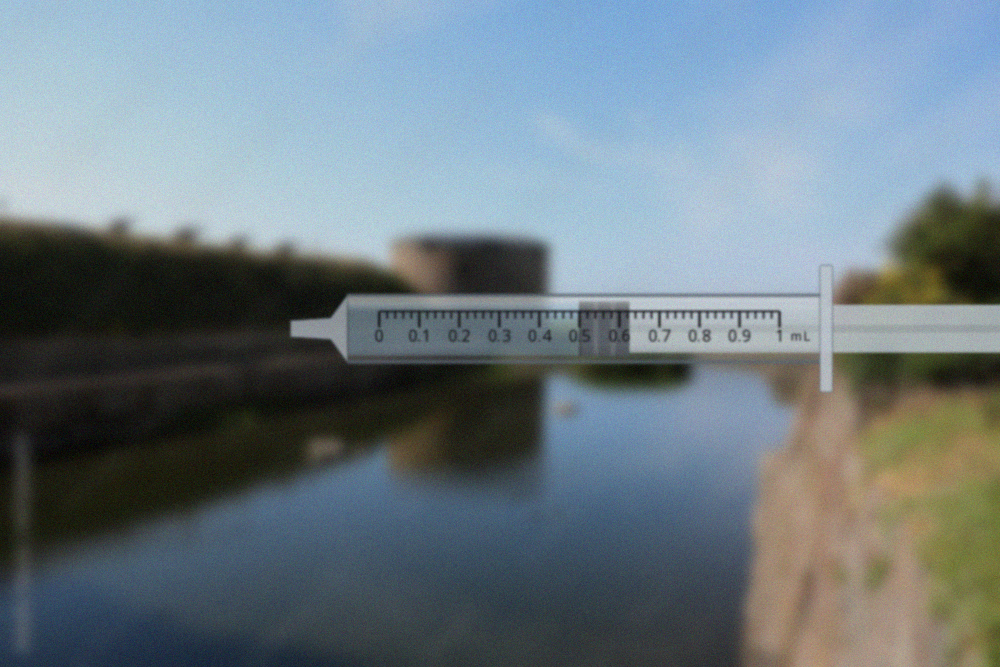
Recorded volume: 0.5
